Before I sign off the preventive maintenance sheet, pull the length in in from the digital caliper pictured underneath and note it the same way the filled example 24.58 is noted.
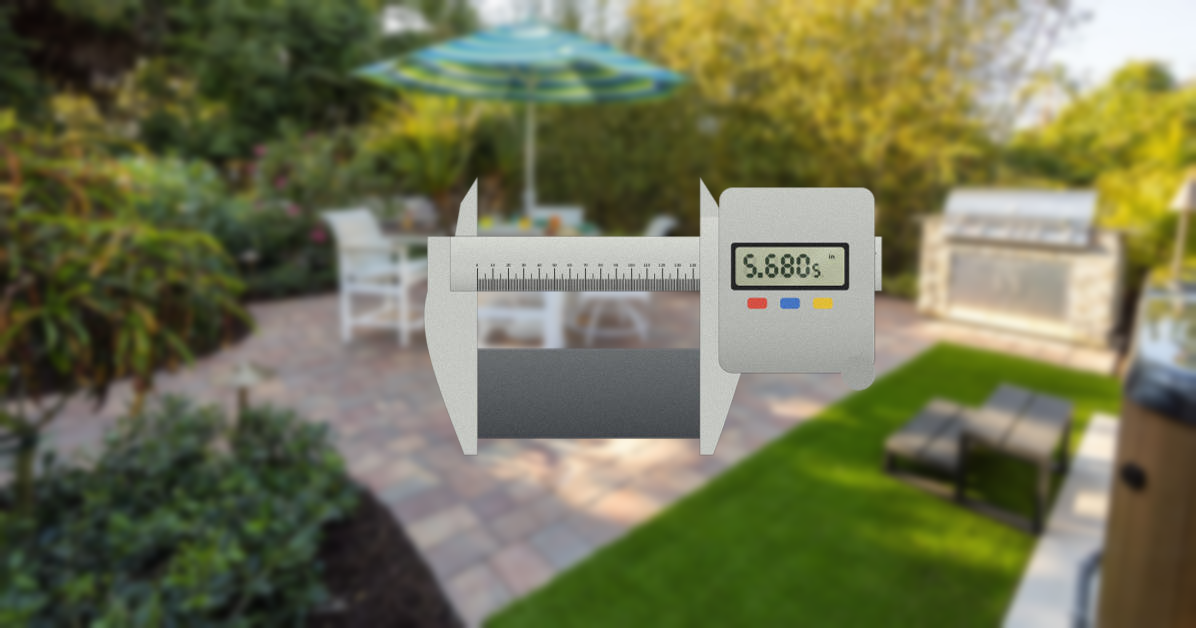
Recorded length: 5.6805
